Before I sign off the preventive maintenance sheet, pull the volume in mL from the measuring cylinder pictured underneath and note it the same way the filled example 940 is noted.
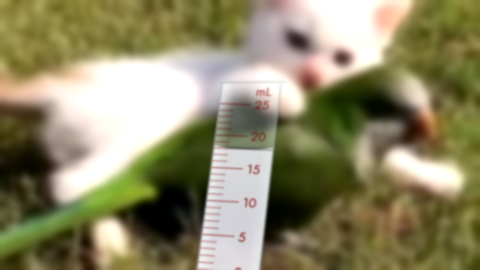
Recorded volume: 18
